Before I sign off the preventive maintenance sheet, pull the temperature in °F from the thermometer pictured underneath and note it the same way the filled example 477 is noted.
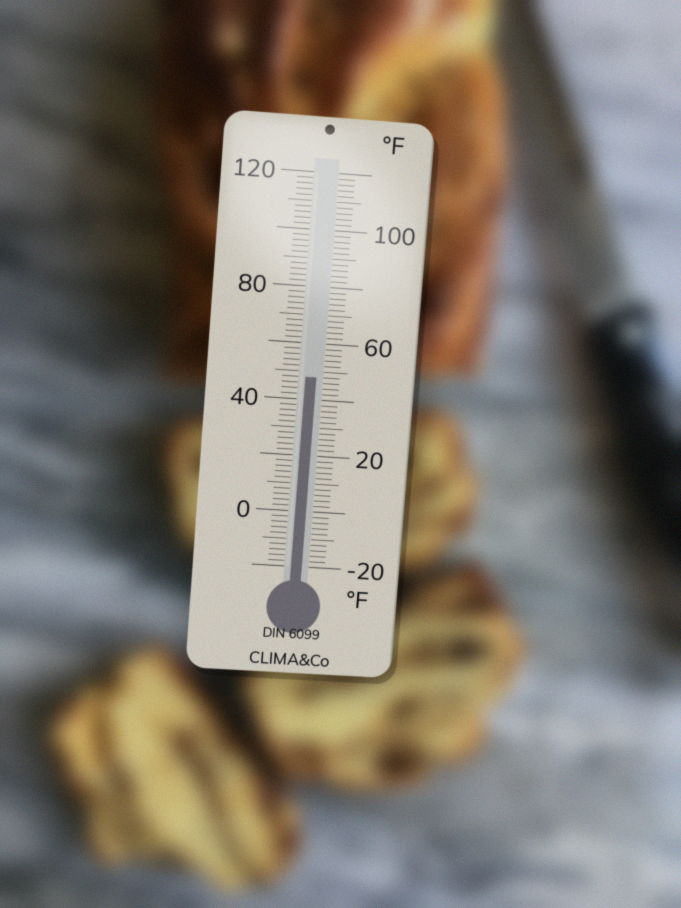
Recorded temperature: 48
